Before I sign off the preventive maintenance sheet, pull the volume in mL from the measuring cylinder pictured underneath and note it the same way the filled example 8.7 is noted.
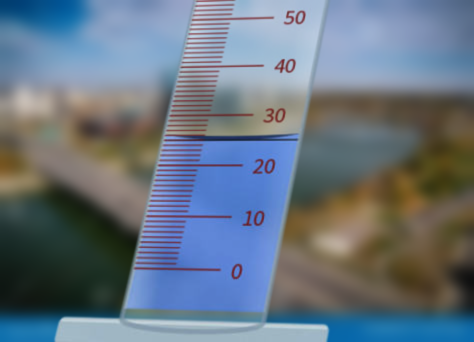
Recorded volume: 25
